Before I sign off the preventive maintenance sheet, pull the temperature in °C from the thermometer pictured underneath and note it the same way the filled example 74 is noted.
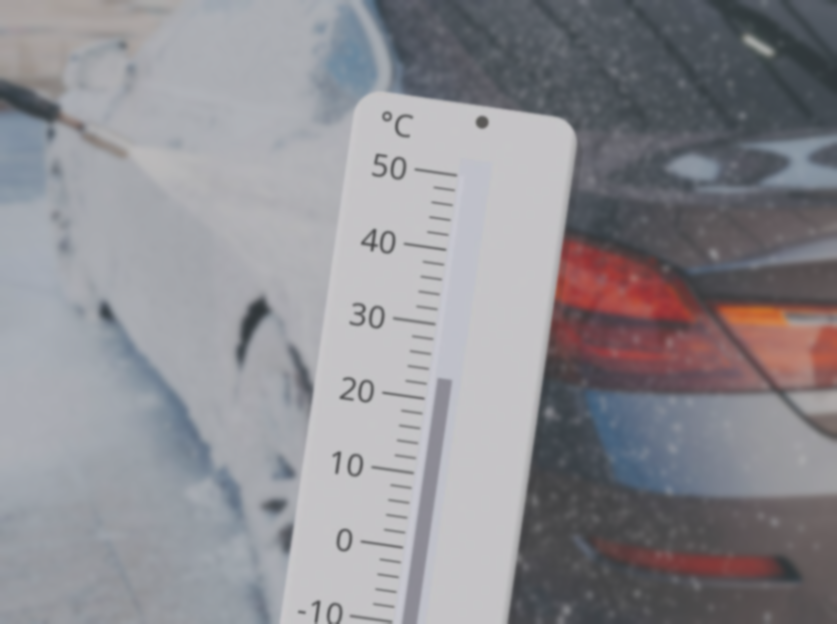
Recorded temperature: 23
